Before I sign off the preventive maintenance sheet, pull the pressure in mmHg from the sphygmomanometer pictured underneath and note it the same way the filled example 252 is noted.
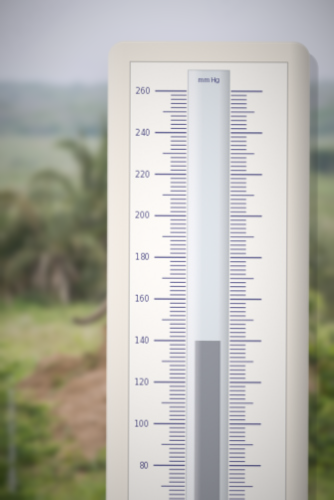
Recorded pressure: 140
